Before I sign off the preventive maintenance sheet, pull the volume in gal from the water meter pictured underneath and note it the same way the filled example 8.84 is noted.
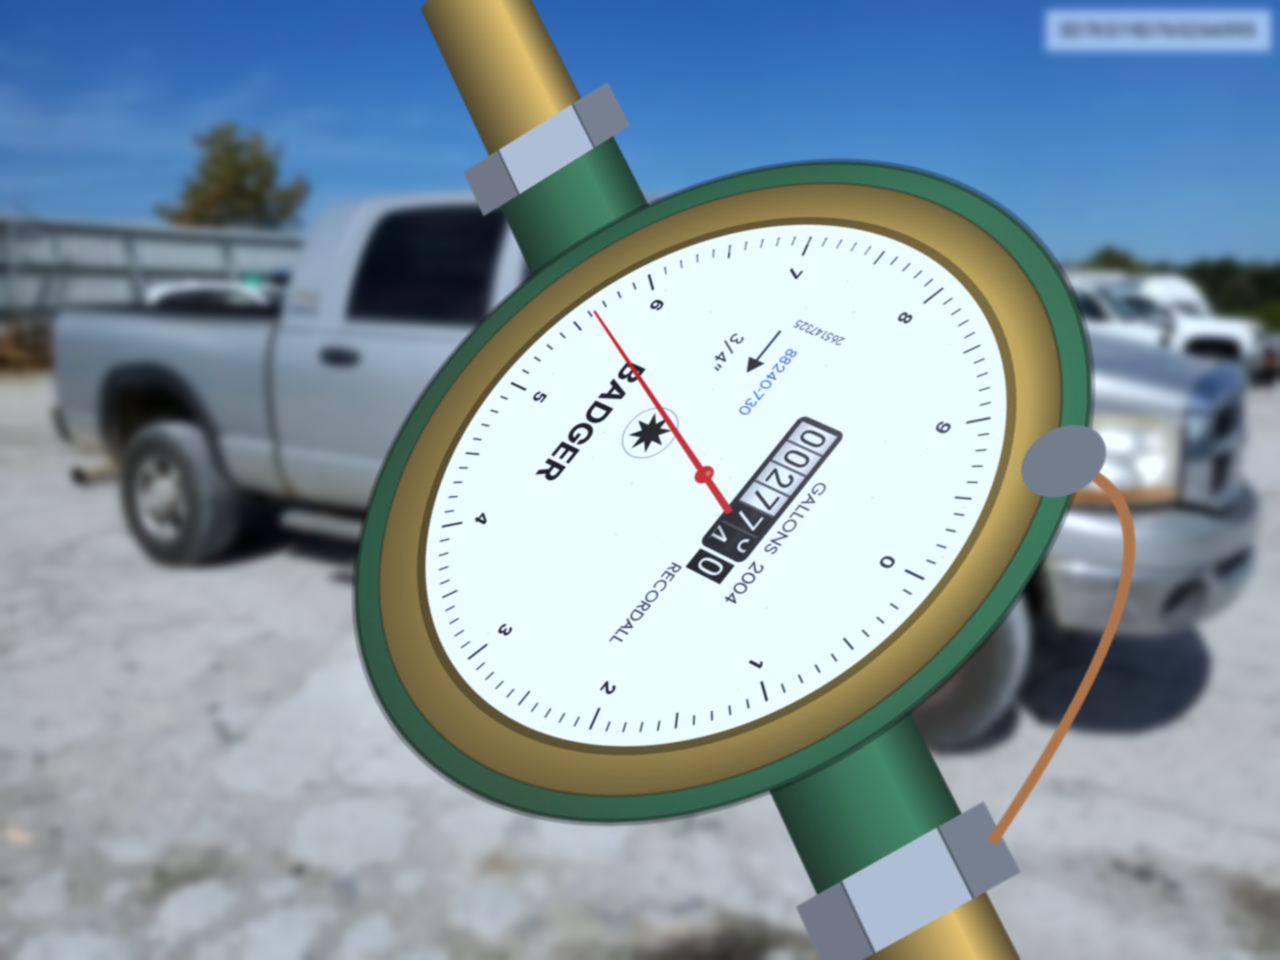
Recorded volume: 27735.6
